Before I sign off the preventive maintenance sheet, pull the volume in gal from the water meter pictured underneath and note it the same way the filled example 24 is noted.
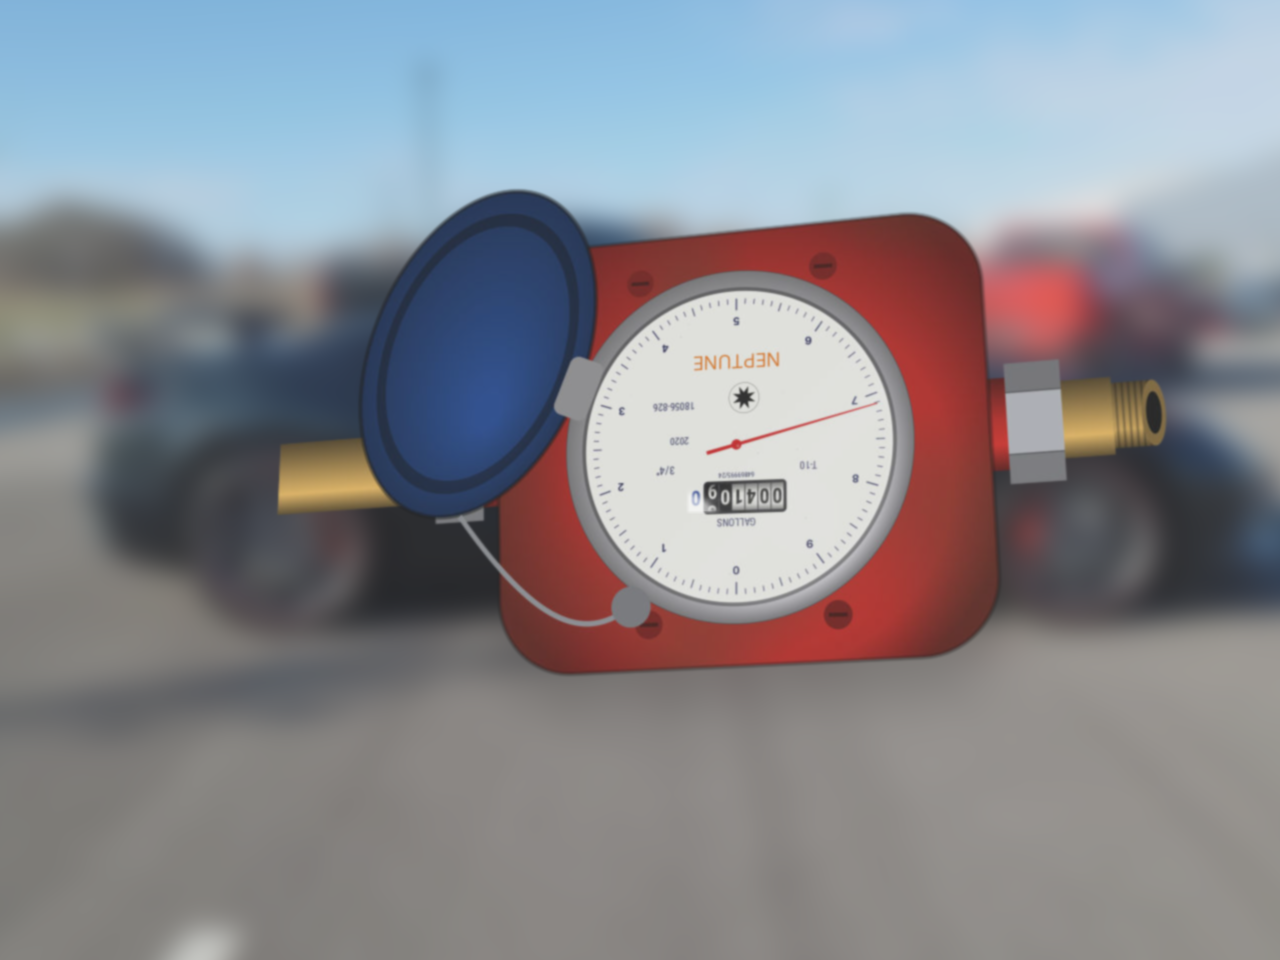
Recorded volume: 41087.1
